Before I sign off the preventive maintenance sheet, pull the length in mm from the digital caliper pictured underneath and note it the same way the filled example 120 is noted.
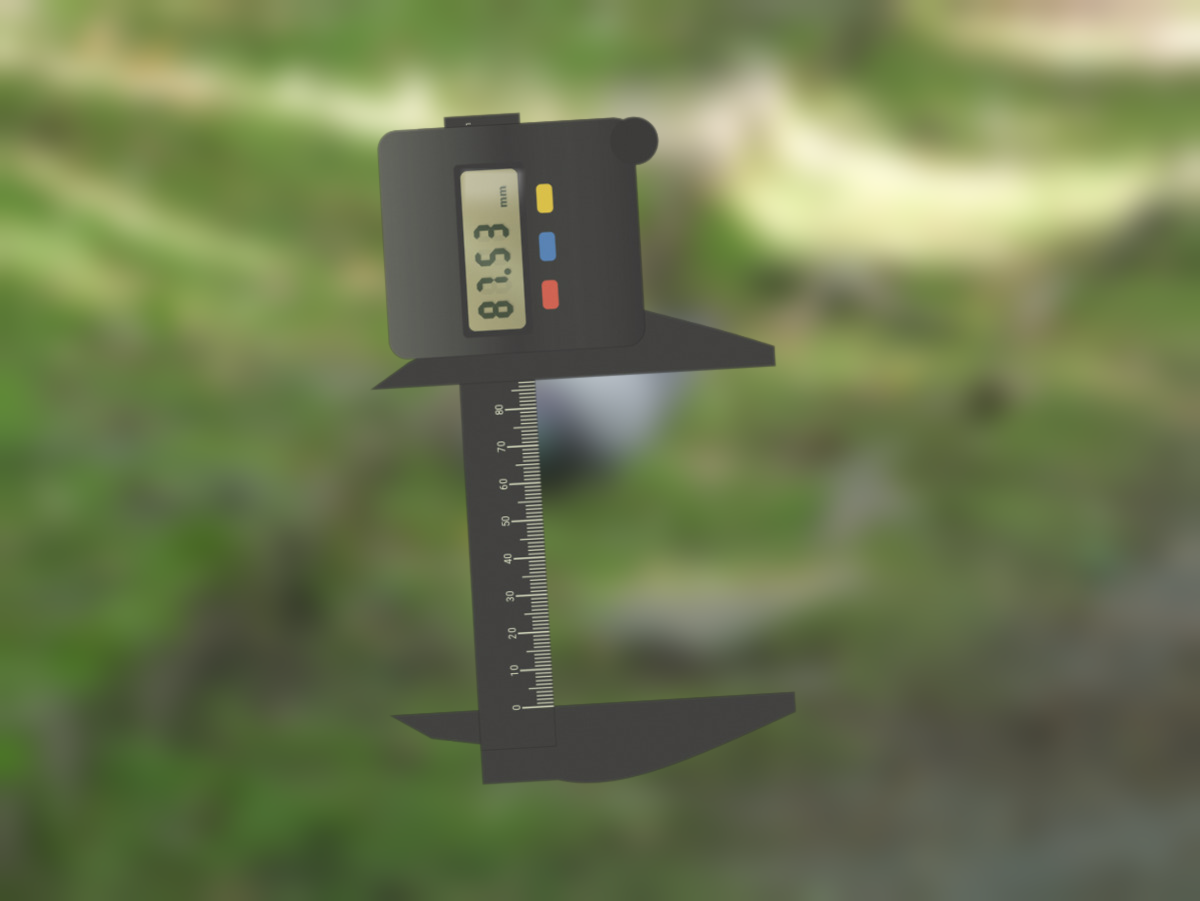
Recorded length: 87.53
